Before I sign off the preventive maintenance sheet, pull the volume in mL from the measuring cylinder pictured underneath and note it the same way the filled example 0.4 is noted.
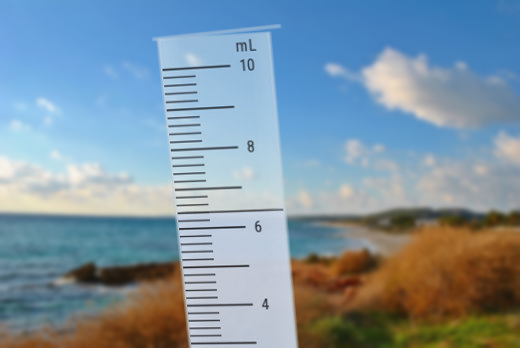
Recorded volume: 6.4
